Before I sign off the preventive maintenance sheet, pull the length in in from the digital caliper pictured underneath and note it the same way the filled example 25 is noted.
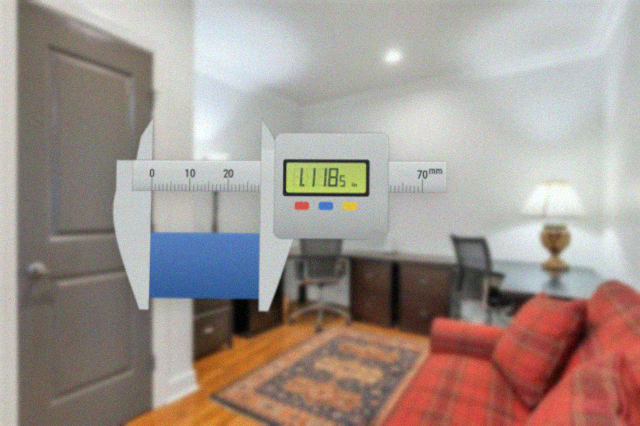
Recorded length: 1.1185
